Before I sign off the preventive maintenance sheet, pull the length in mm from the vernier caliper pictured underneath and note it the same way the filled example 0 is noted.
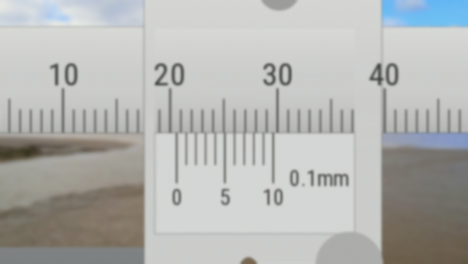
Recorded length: 20.6
